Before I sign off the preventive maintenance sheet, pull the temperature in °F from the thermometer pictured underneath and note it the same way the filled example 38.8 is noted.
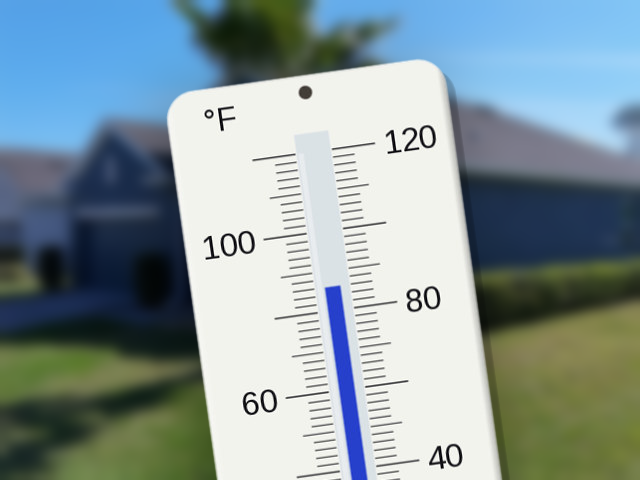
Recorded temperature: 86
